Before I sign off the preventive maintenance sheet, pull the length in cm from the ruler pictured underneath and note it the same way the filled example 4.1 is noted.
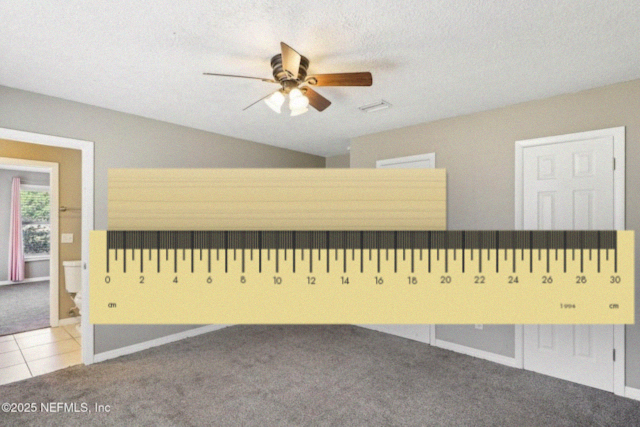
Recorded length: 20
